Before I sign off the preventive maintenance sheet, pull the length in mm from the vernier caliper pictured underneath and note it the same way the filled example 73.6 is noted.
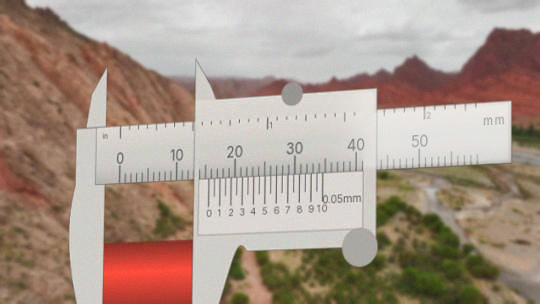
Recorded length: 15.6
